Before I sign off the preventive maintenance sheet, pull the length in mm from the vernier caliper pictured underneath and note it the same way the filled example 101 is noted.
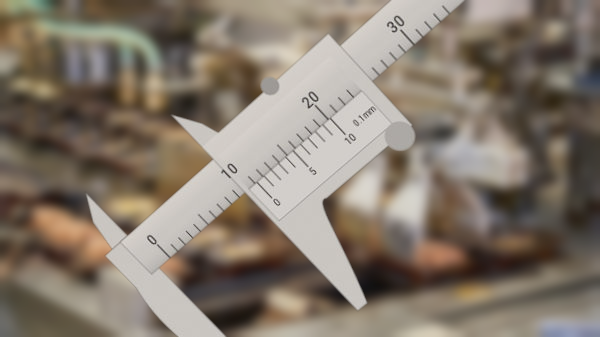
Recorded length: 11.2
